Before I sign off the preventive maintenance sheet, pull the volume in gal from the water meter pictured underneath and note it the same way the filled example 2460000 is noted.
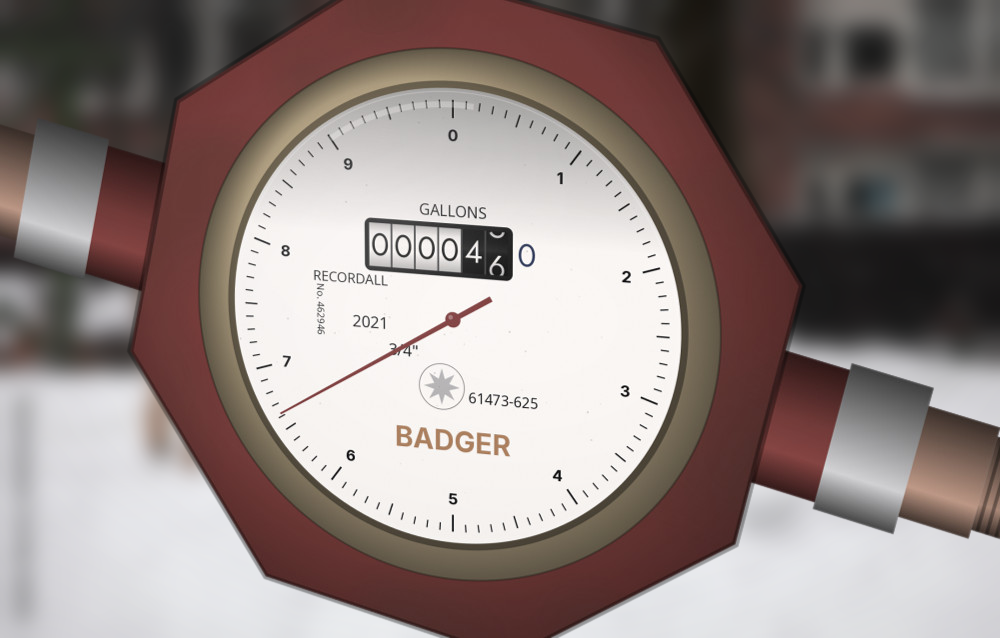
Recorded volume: 456.6
